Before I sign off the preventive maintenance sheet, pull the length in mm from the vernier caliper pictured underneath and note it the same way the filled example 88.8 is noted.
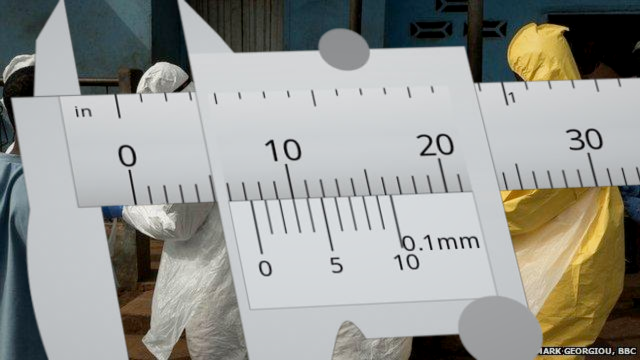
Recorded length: 7.3
